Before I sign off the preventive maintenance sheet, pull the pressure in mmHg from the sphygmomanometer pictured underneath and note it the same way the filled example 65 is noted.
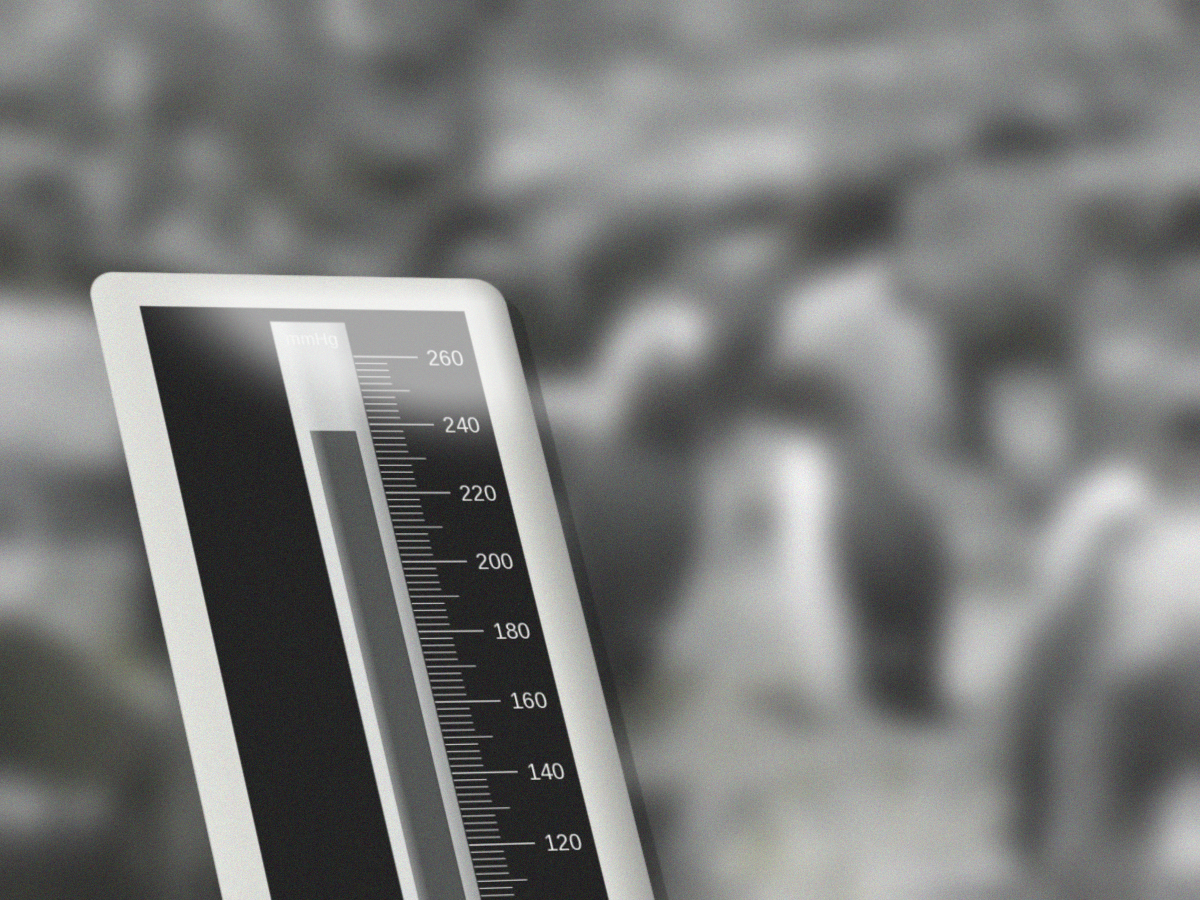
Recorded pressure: 238
